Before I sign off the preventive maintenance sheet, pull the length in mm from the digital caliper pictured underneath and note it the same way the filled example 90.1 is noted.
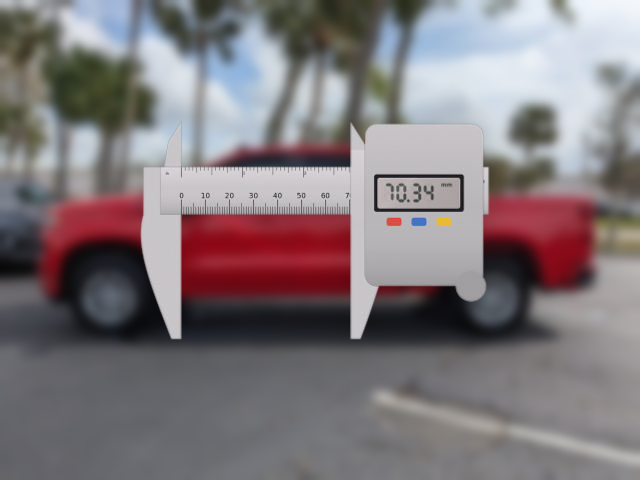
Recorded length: 70.34
